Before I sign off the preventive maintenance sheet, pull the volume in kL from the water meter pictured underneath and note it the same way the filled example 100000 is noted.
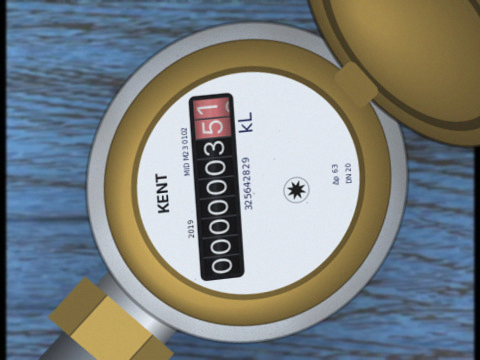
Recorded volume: 3.51
